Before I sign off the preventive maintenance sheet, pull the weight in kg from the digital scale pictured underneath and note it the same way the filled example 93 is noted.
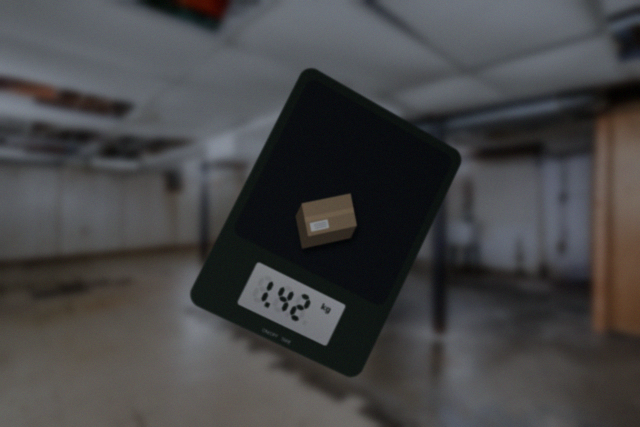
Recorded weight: 1.42
